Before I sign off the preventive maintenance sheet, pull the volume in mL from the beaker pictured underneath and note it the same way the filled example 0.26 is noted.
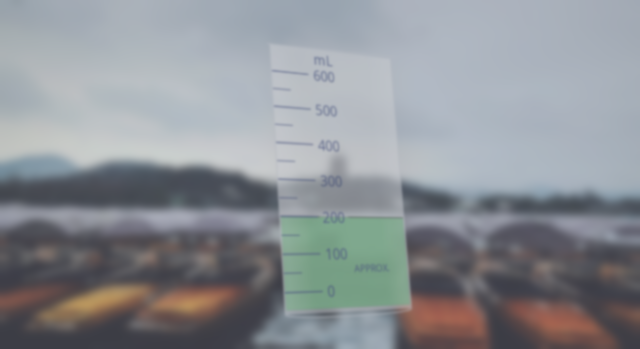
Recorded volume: 200
